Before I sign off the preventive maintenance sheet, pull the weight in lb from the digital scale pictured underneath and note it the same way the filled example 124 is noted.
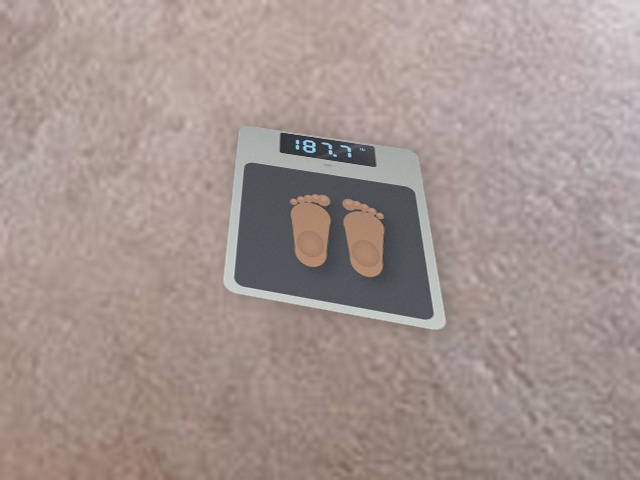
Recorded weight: 187.7
